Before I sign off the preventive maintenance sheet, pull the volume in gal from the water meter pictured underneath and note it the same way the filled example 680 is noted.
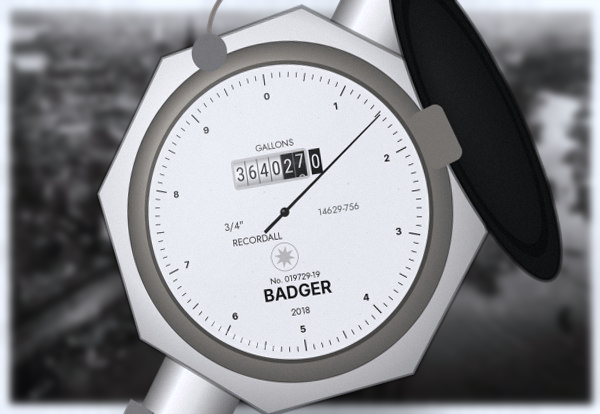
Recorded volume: 3640271.5
